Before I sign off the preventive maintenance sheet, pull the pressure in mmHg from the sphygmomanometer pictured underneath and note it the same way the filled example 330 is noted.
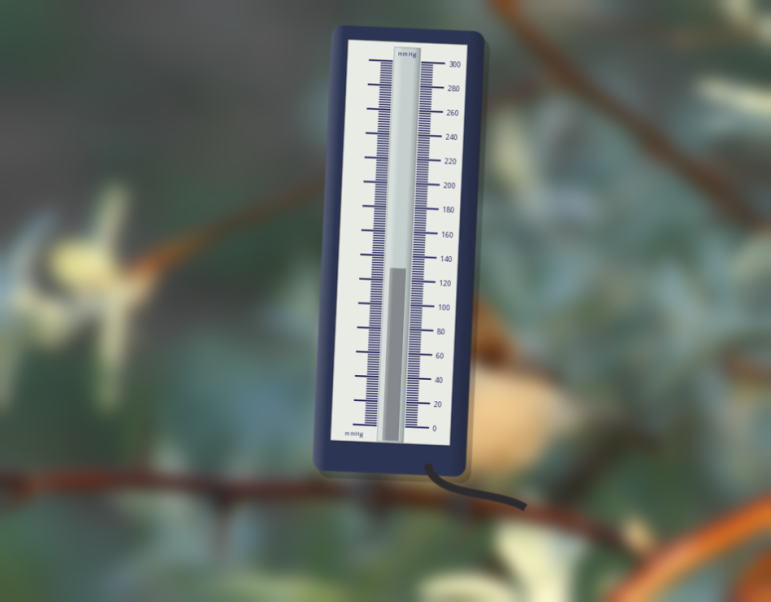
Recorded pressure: 130
